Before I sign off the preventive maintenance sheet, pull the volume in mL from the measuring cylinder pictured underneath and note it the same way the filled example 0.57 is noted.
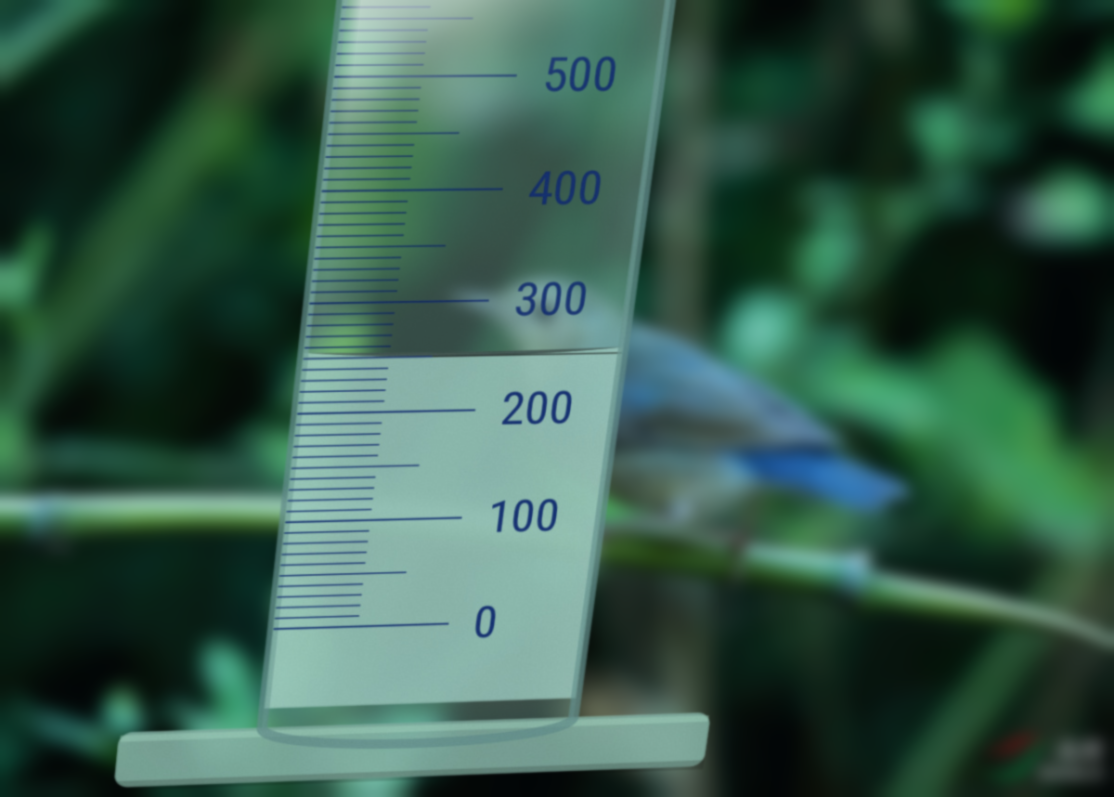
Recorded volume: 250
